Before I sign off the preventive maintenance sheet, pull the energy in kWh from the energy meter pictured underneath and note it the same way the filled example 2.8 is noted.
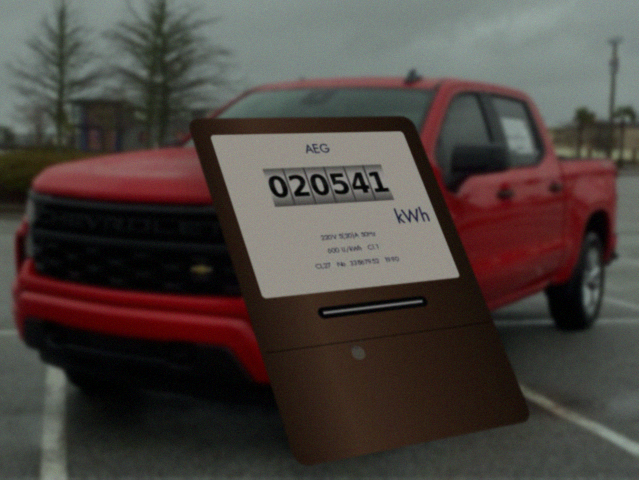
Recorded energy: 20541
